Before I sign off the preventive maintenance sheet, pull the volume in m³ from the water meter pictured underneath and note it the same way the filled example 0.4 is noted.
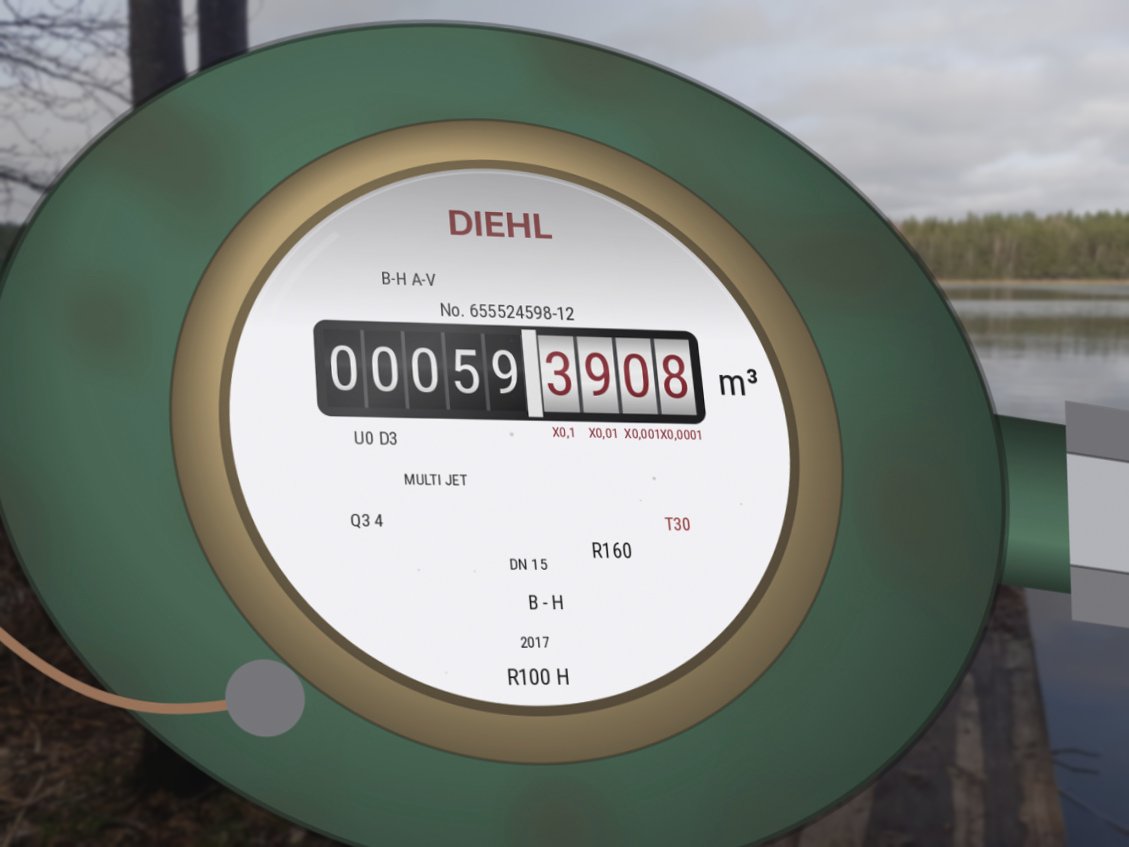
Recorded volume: 59.3908
